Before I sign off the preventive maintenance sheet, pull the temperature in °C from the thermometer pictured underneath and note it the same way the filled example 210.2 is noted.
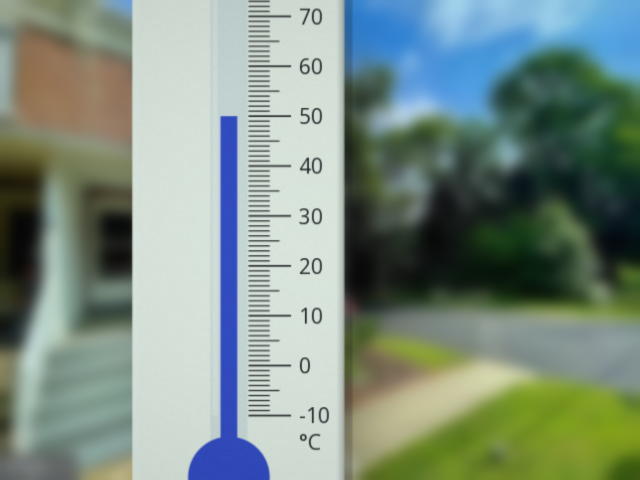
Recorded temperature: 50
